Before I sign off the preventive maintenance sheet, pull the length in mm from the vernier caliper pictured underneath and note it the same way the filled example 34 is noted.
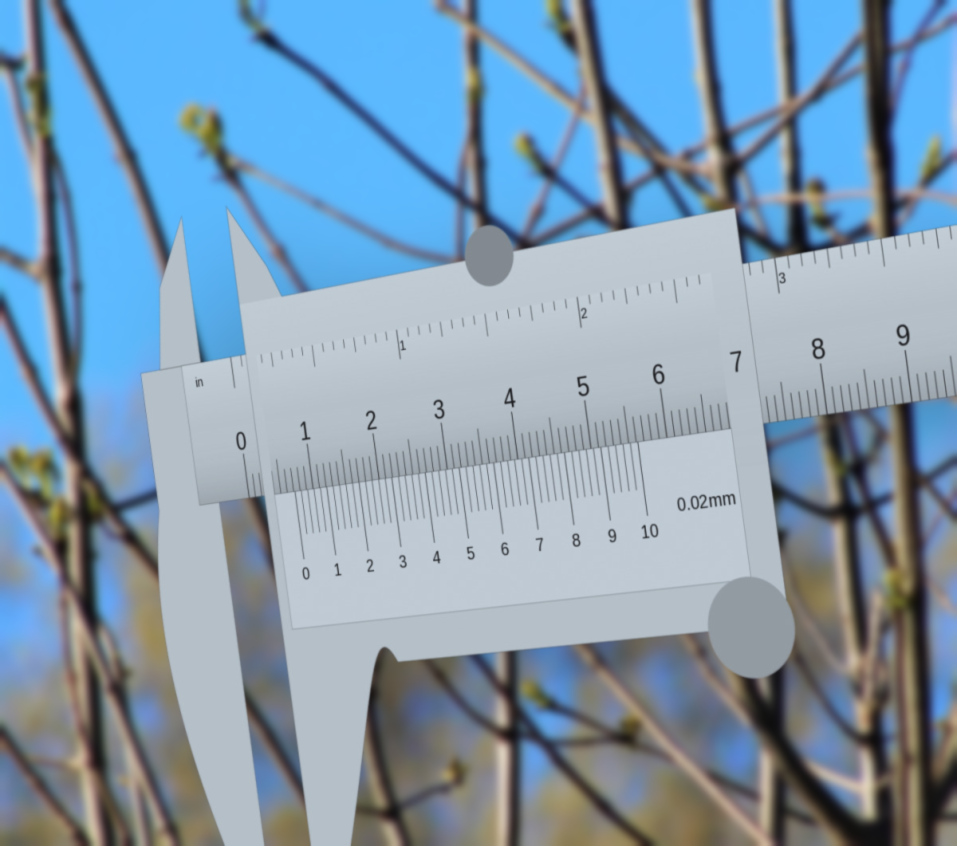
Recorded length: 7.2
